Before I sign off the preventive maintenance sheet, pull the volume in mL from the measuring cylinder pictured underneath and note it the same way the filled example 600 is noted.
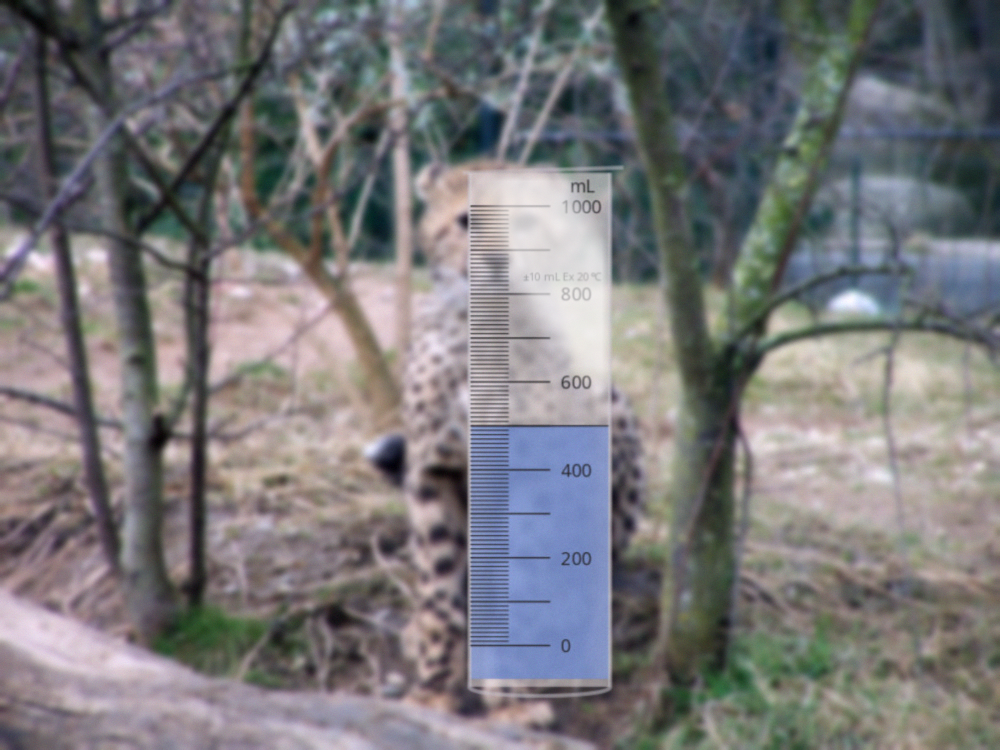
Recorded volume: 500
